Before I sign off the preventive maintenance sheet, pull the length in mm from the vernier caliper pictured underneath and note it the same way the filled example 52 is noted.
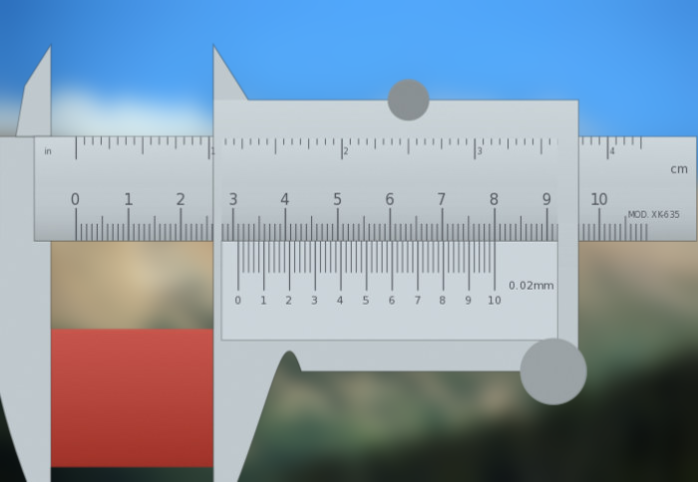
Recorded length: 31.0
